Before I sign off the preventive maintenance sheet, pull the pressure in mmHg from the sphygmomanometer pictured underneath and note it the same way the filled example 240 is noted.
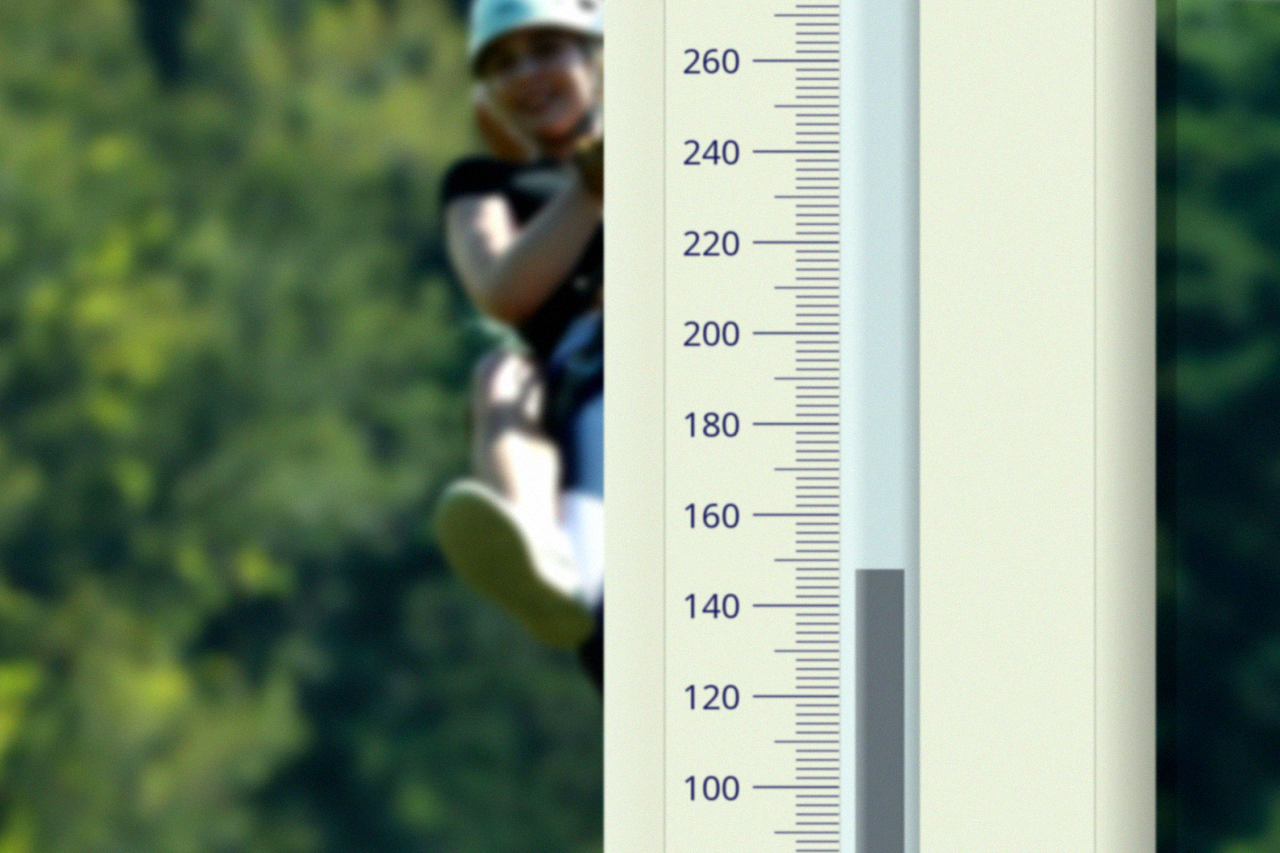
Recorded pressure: 148
